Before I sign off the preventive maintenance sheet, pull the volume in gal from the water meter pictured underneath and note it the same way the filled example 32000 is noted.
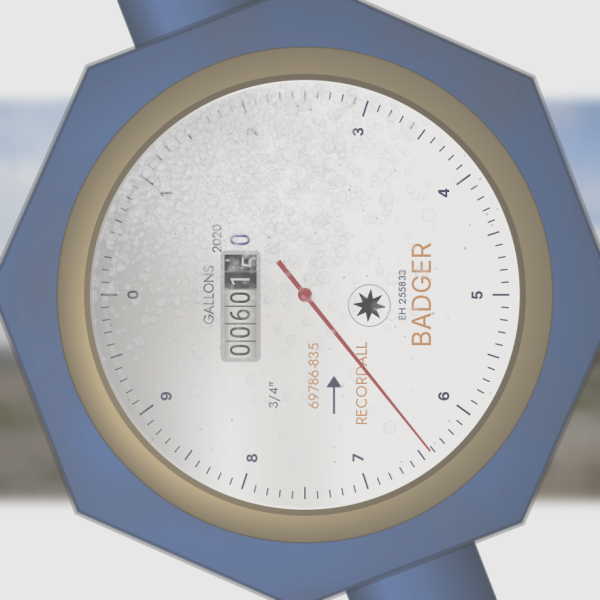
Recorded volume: 60146.4
